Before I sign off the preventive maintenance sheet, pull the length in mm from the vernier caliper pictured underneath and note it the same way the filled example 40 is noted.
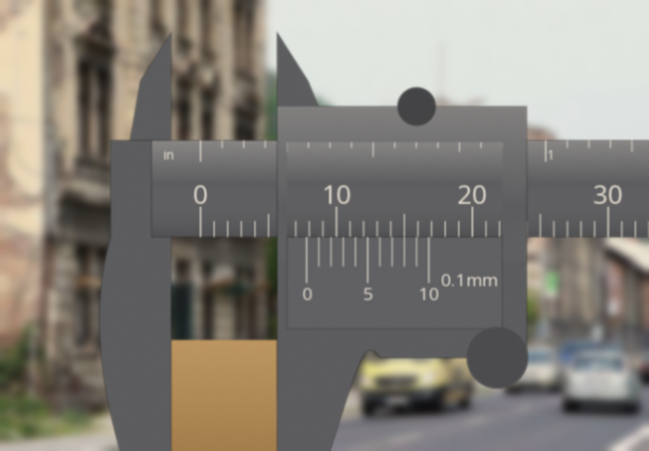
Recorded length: 7.8
